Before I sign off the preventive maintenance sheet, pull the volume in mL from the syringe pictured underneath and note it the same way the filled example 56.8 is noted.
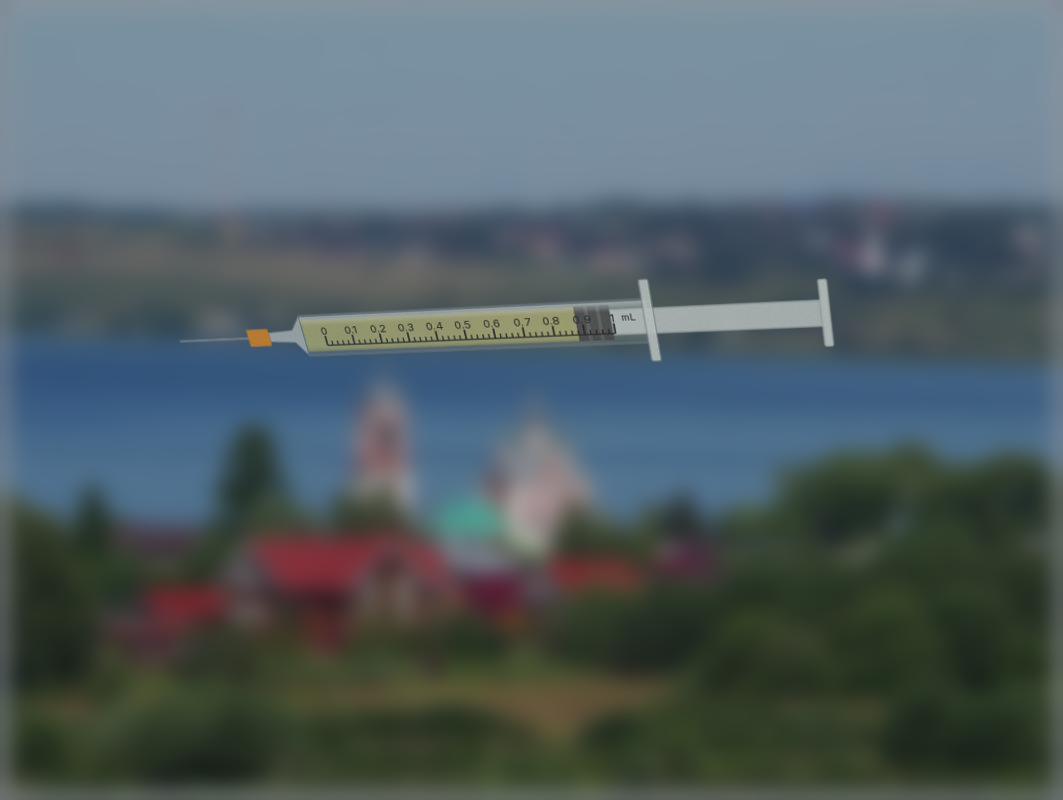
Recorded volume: 0.88
